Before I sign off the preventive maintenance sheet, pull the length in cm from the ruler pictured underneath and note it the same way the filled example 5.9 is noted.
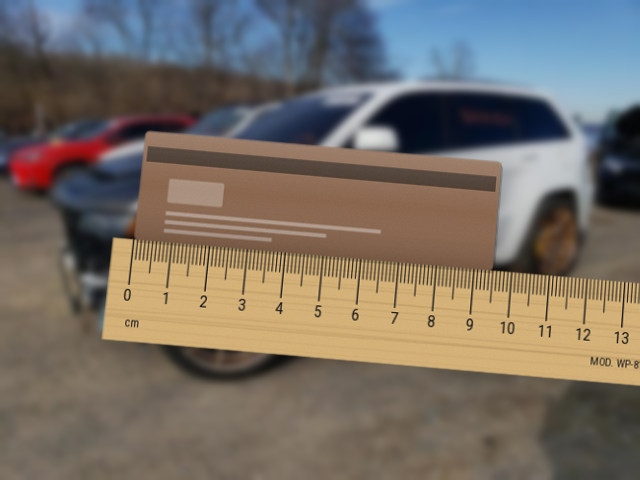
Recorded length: 9.5
